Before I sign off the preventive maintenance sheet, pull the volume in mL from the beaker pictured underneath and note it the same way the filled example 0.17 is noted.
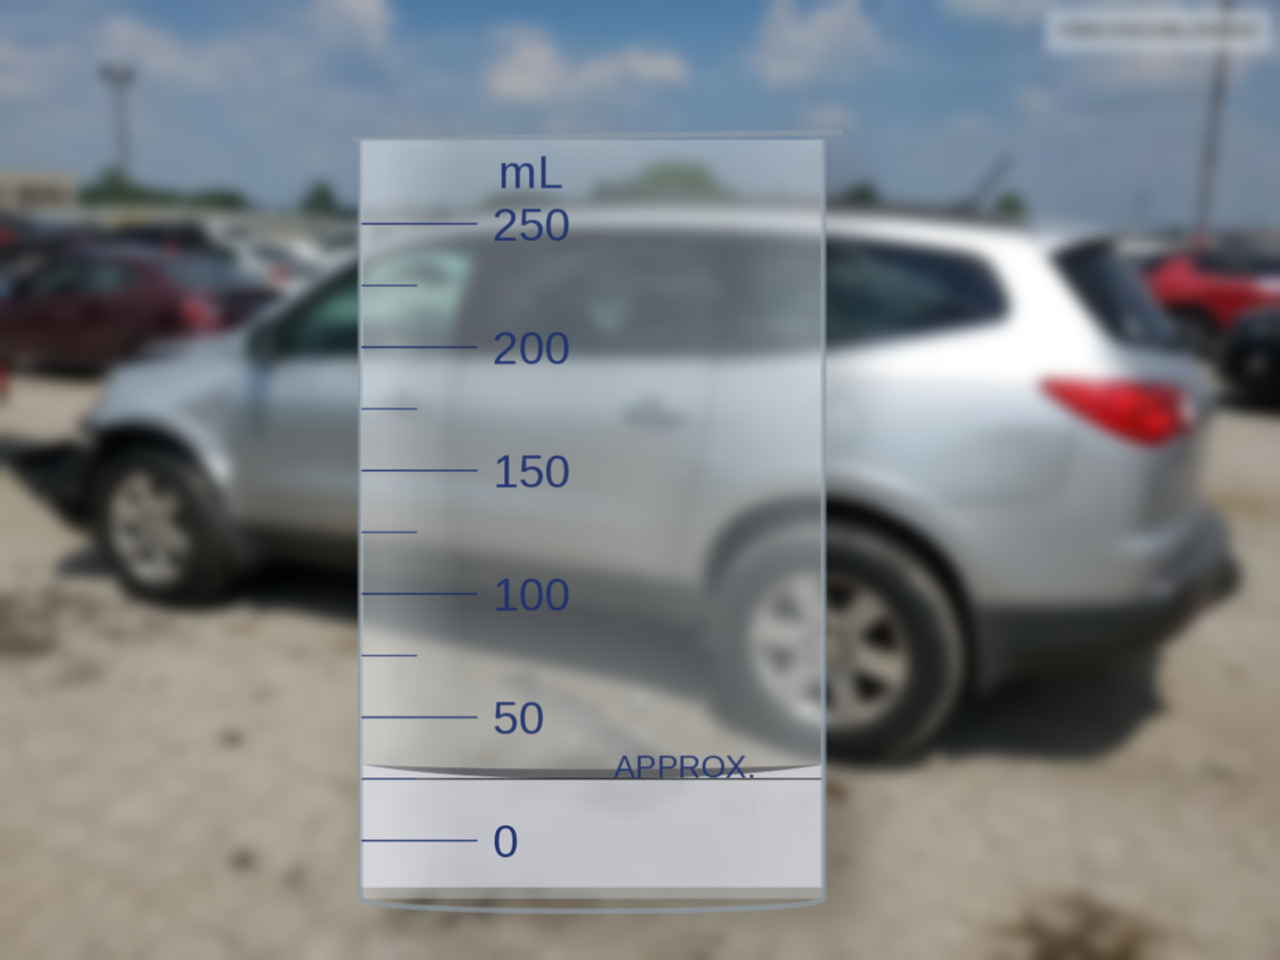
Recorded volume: 25
